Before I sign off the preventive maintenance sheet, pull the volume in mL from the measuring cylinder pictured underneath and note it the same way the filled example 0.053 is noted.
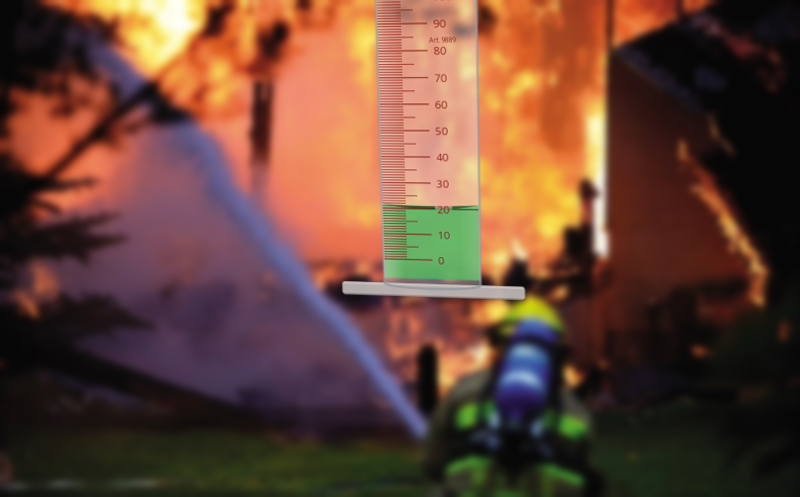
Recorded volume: 20
